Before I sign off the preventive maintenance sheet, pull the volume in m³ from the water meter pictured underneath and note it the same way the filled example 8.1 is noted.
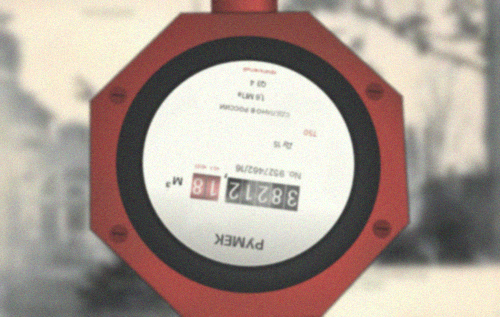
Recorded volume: 38212.18
